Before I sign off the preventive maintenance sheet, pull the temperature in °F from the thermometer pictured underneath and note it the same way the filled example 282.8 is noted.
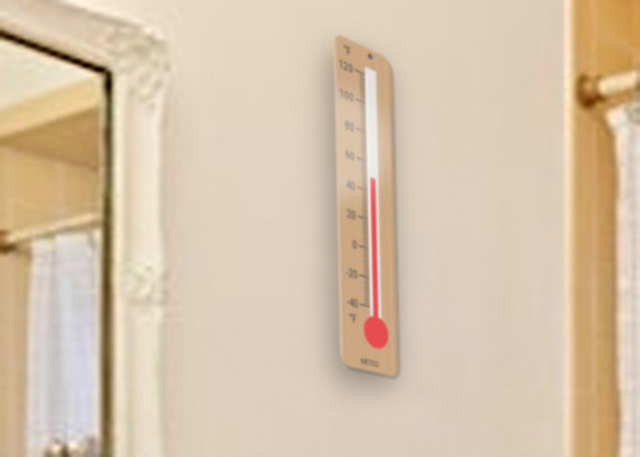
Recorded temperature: 50
